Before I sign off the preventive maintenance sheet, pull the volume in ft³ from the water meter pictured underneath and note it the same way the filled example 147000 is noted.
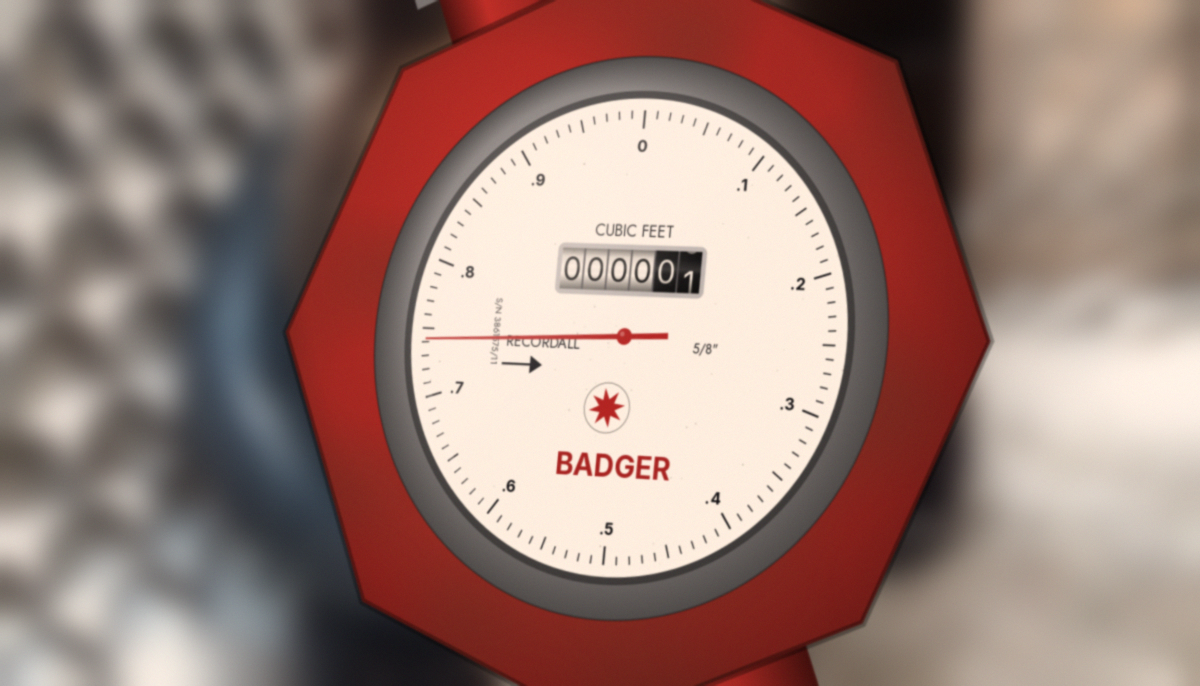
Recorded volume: 0.74
